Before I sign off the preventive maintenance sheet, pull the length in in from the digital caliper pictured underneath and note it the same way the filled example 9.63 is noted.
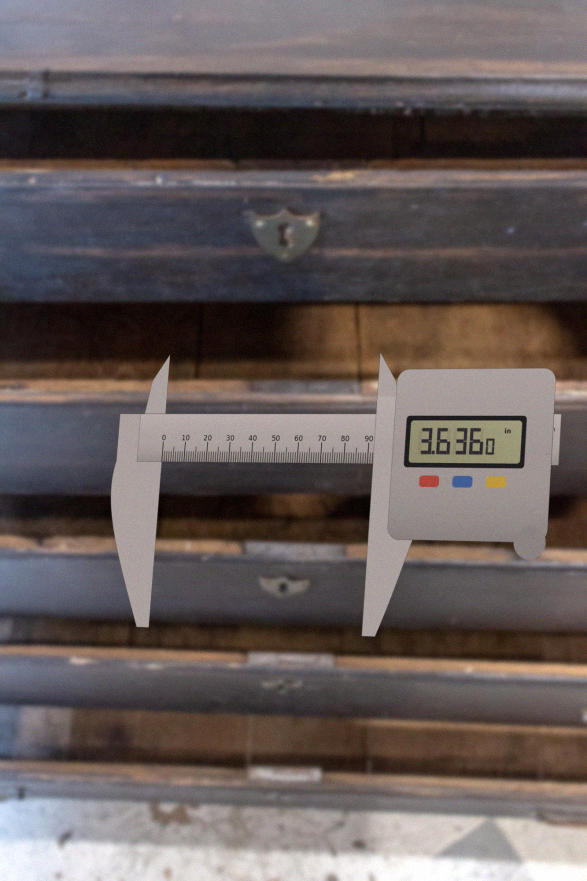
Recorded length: 3.6360
